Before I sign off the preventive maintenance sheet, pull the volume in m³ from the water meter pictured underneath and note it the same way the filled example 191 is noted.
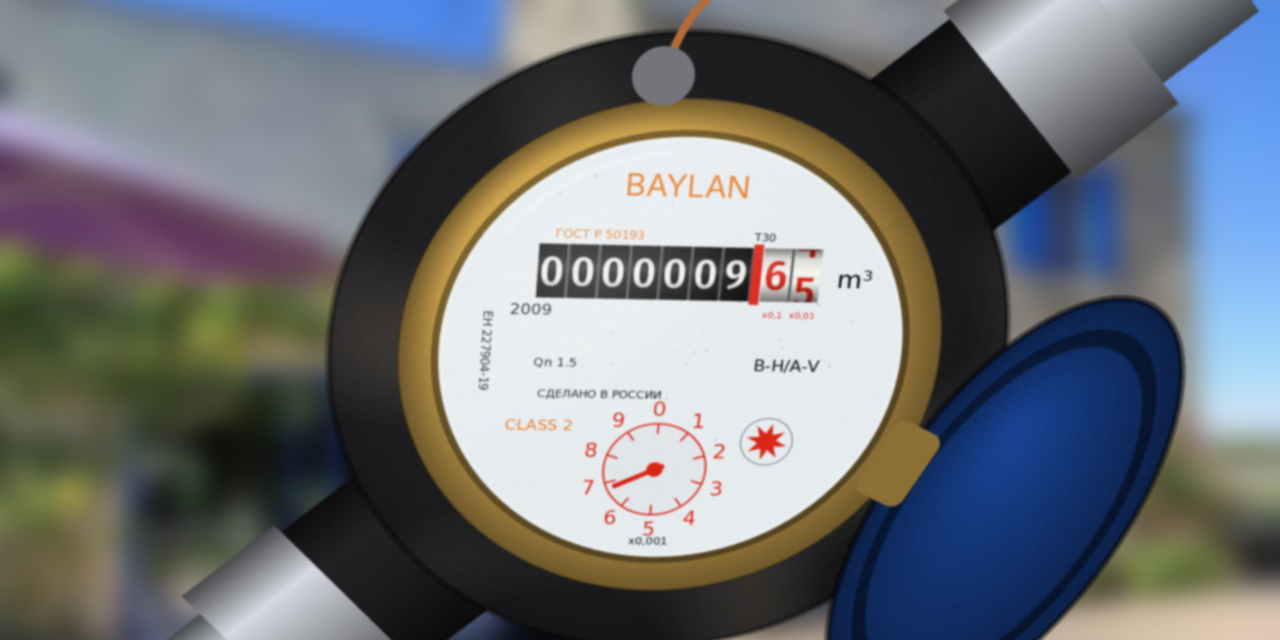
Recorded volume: 9.646
